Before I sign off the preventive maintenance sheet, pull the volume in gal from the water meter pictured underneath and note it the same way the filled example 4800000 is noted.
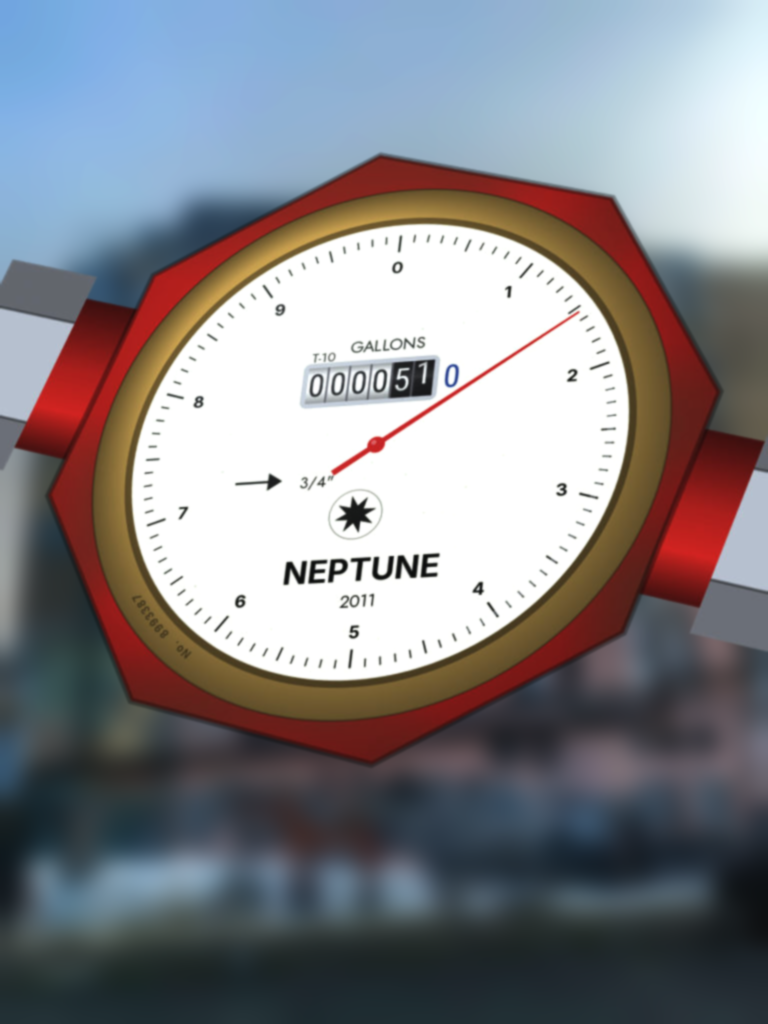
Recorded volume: 511.5
